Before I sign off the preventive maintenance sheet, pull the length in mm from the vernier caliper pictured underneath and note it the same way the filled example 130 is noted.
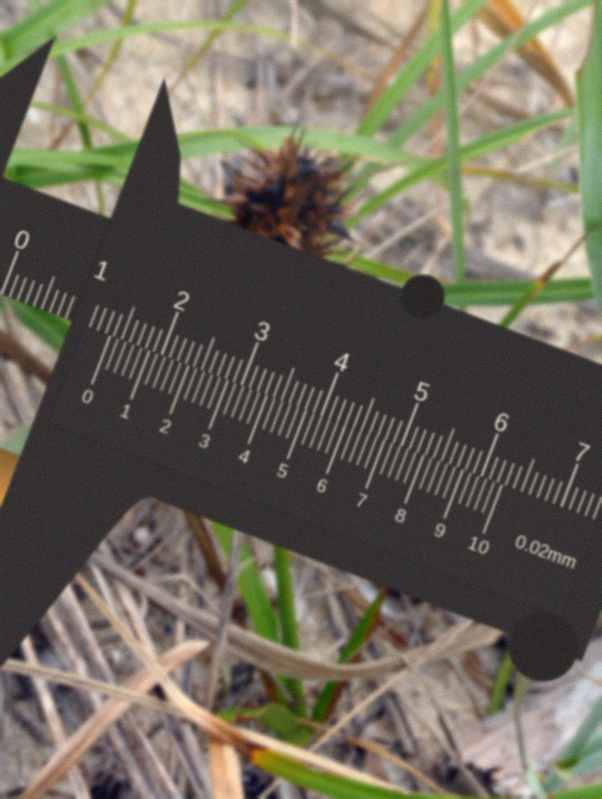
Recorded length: 13.6
